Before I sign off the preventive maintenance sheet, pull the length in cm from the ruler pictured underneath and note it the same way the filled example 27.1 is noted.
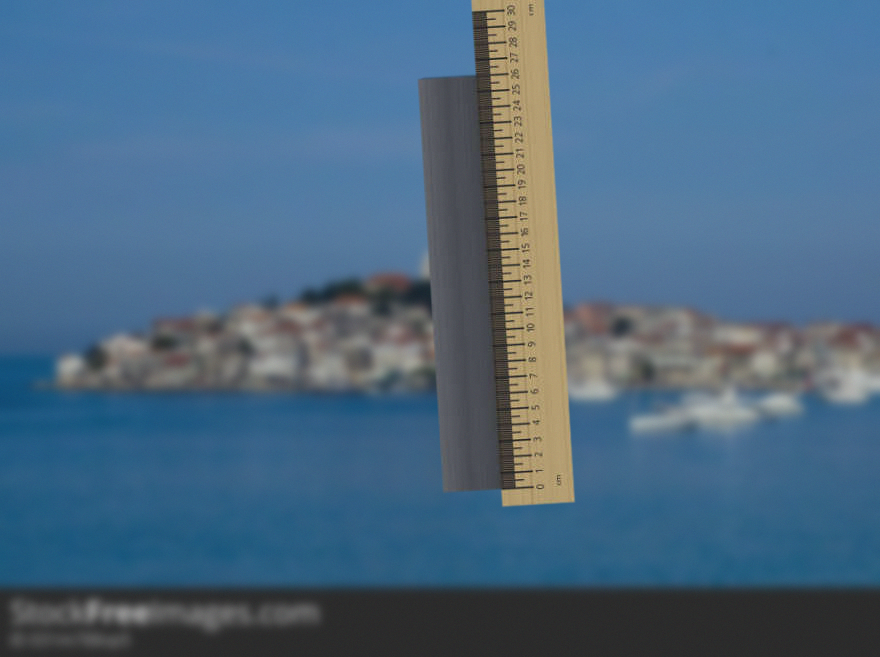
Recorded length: 26
